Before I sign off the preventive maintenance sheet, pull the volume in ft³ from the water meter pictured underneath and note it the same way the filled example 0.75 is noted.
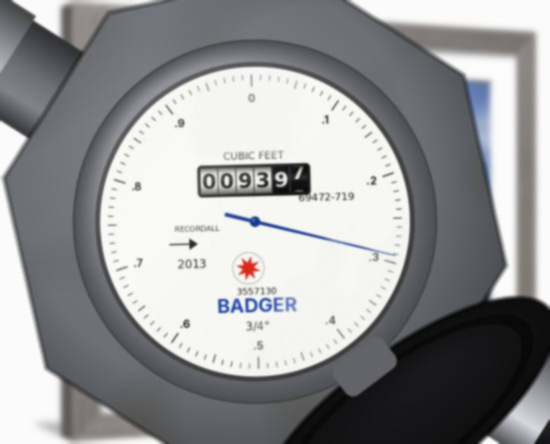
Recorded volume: 9397.29
